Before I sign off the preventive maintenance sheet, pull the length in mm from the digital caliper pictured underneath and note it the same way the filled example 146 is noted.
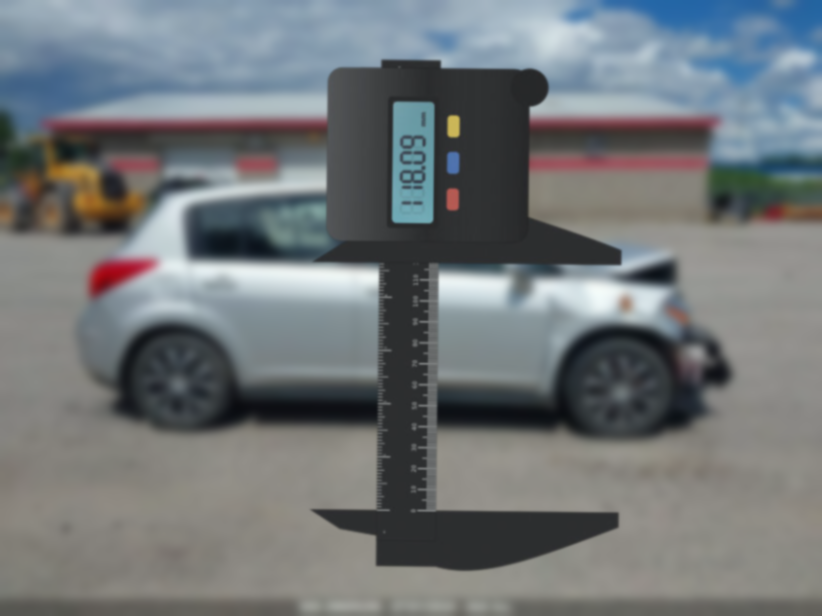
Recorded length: 118.09
